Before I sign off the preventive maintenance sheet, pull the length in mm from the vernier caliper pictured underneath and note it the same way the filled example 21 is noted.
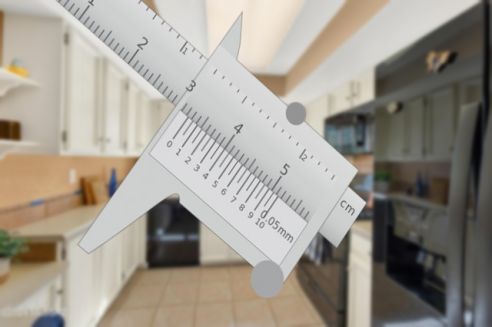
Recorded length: 32.4
